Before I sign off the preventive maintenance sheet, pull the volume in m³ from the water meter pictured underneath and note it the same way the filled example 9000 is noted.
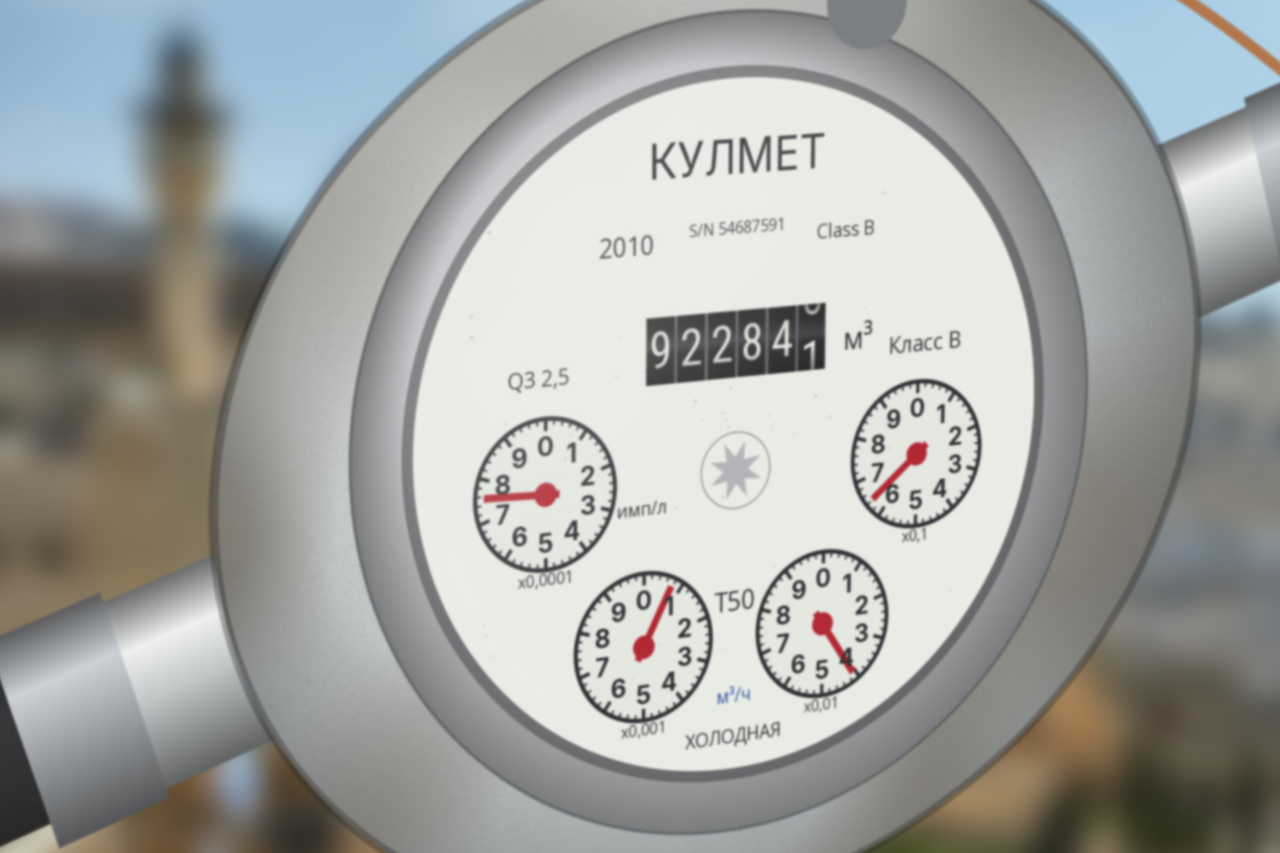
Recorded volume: 922840.6407
